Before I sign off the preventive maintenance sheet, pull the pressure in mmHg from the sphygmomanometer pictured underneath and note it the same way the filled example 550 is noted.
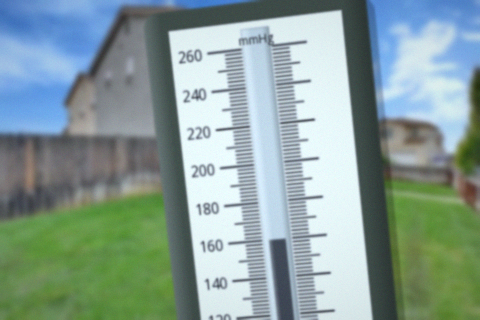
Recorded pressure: 160
